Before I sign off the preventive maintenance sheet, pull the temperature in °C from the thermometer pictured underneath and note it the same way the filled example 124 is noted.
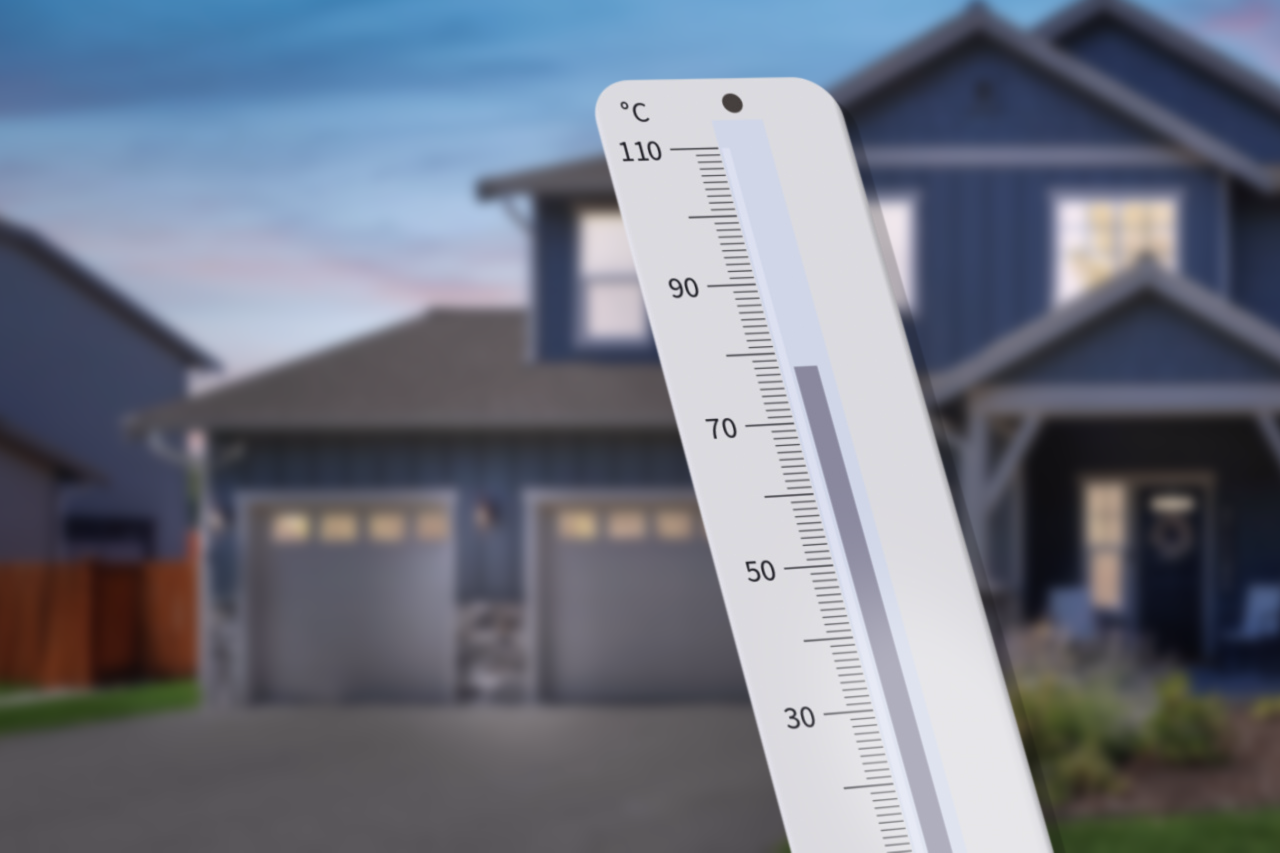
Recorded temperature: 78
